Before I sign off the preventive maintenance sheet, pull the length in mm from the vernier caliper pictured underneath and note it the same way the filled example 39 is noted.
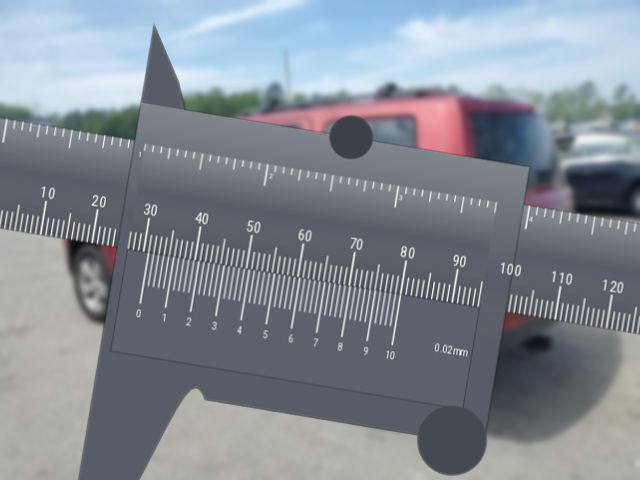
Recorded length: 31.0
